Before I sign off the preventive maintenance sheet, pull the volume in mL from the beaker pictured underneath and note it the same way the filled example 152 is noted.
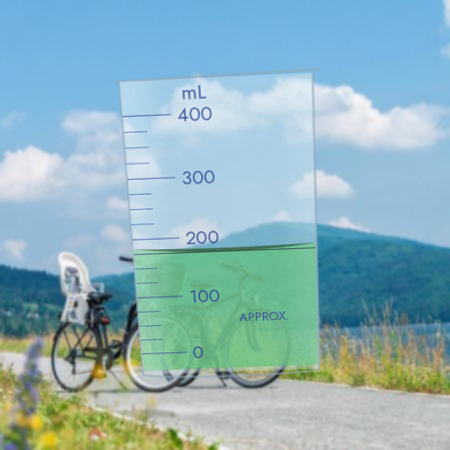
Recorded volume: 175
